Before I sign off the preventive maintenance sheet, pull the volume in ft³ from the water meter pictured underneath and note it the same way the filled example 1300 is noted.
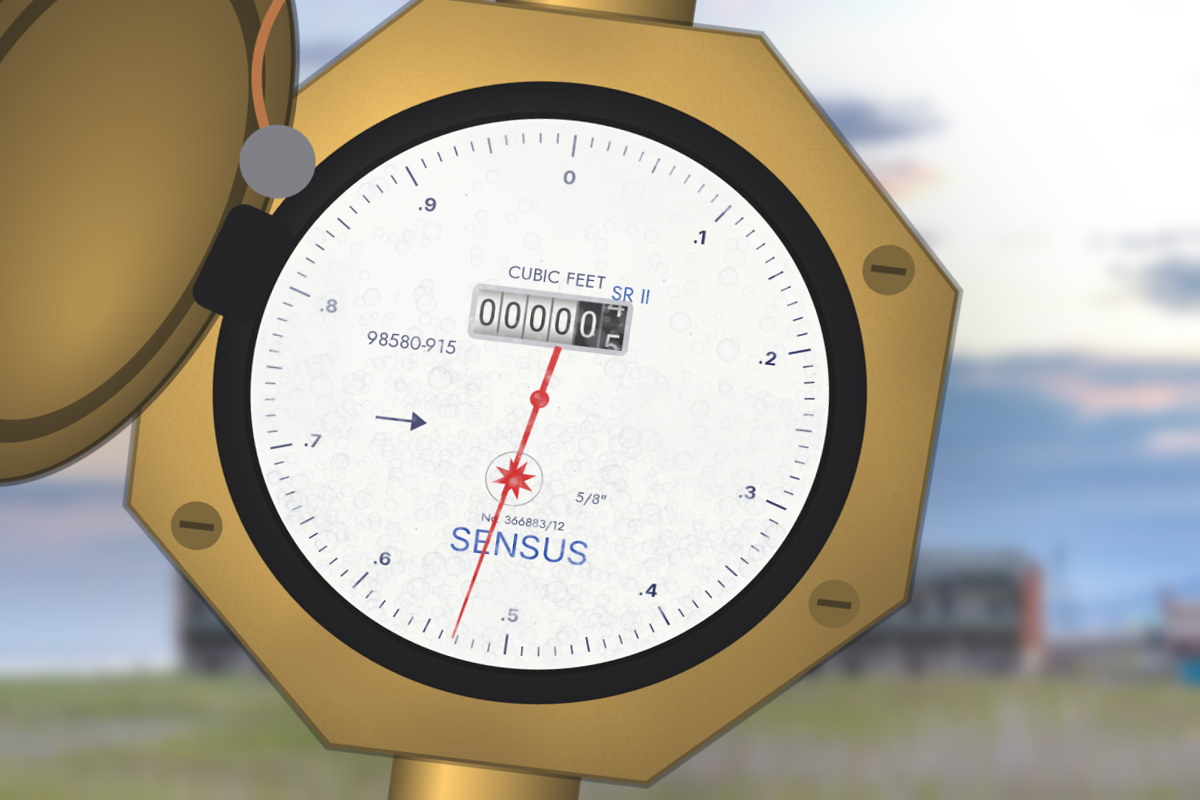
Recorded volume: 4.53
